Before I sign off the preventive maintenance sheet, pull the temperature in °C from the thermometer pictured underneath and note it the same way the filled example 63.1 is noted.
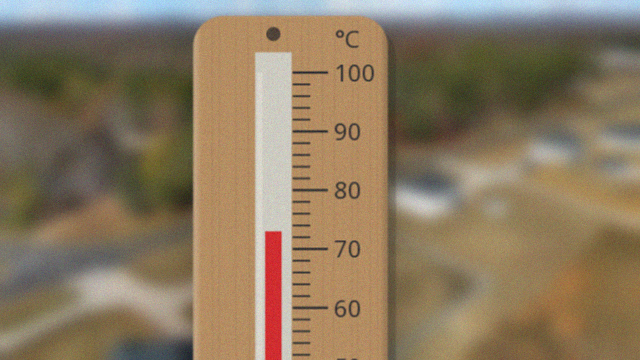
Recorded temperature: 73
